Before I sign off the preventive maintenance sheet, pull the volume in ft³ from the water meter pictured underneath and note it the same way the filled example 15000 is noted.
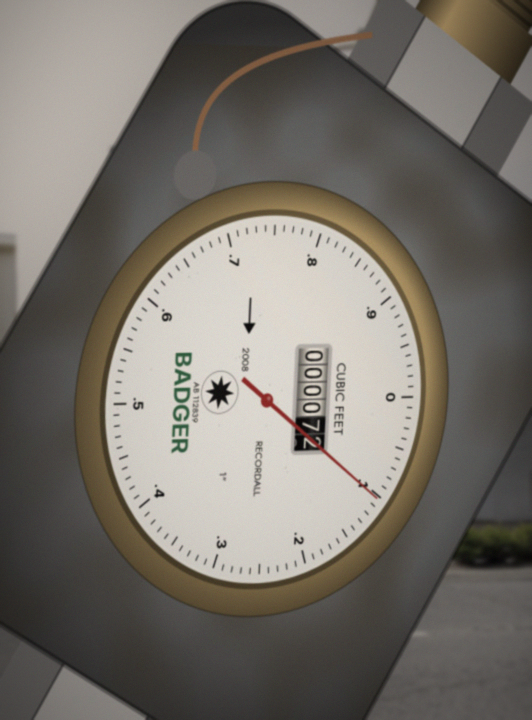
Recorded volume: 72.10
